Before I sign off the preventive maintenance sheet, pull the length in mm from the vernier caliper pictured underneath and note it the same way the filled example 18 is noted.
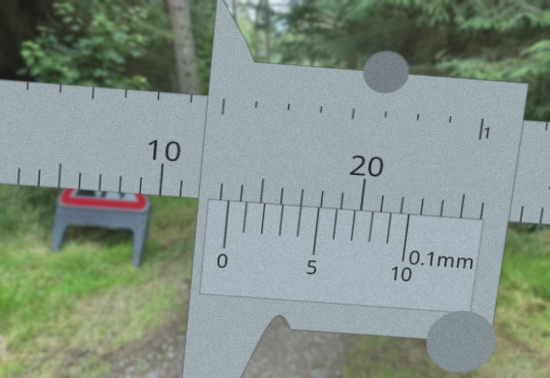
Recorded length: 13.4
